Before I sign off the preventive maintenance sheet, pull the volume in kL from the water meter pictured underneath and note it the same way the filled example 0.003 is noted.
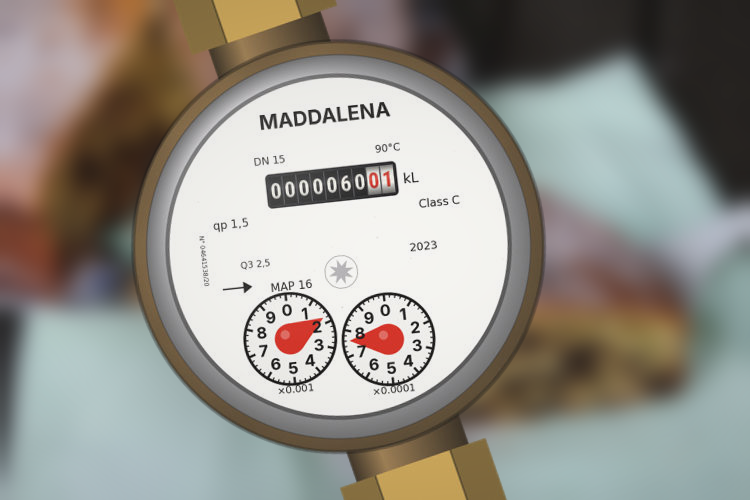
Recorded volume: 60.0117
